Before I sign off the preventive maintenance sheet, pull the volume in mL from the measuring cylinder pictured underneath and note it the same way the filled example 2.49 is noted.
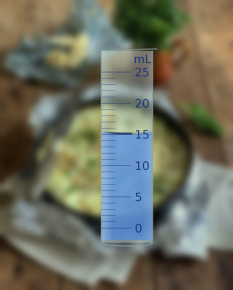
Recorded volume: 15
